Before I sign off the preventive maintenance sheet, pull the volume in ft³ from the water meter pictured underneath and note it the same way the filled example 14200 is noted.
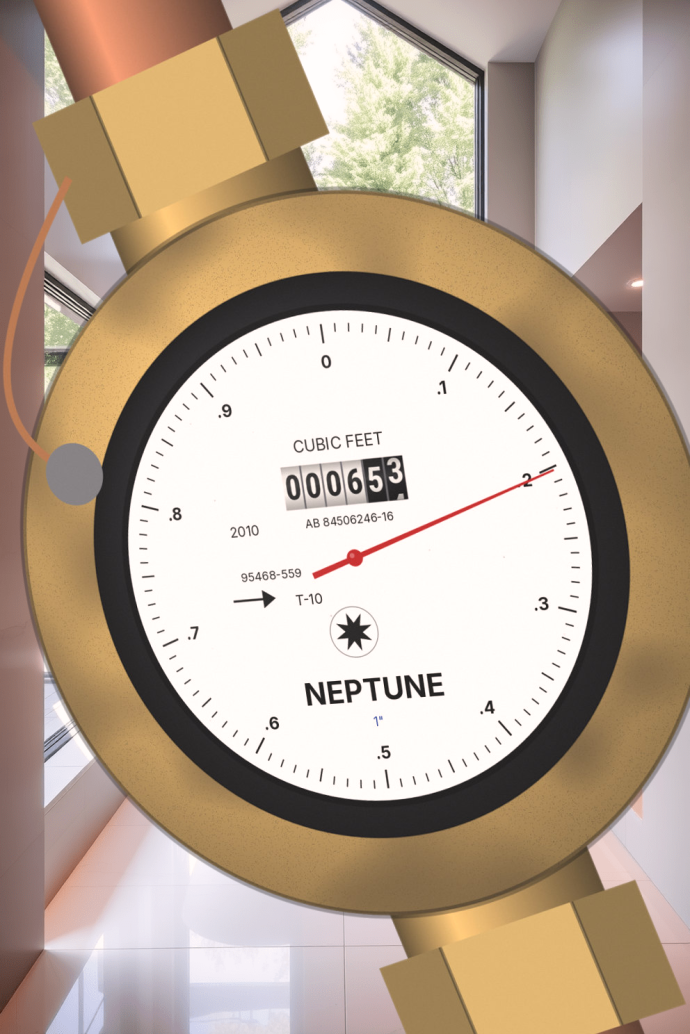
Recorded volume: 653.20
